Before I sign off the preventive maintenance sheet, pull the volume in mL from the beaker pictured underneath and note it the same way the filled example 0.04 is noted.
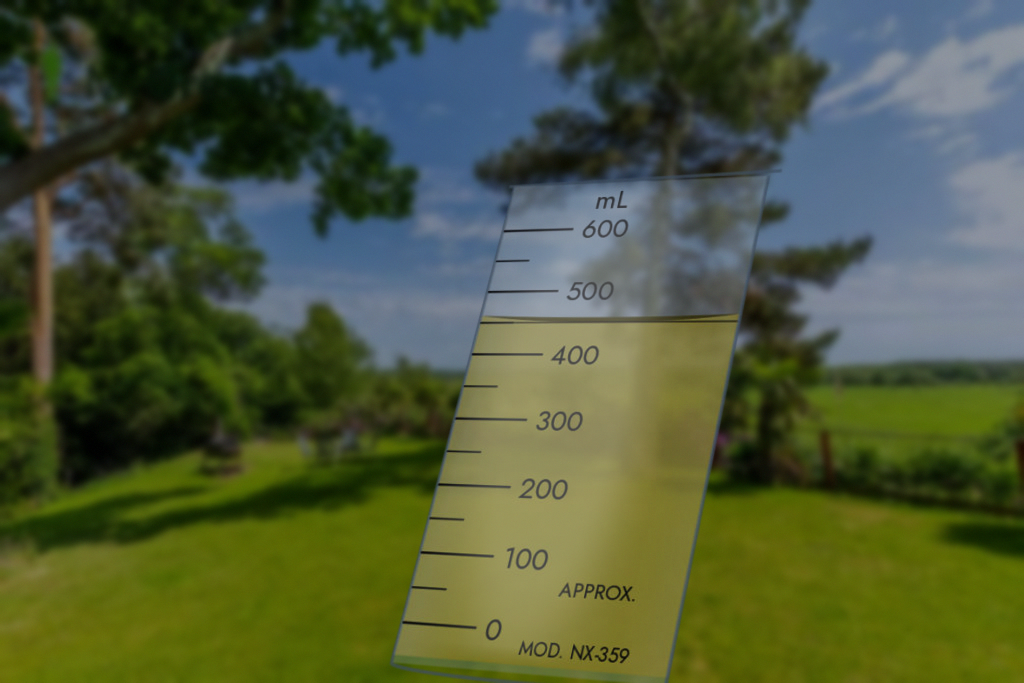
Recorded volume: 450
